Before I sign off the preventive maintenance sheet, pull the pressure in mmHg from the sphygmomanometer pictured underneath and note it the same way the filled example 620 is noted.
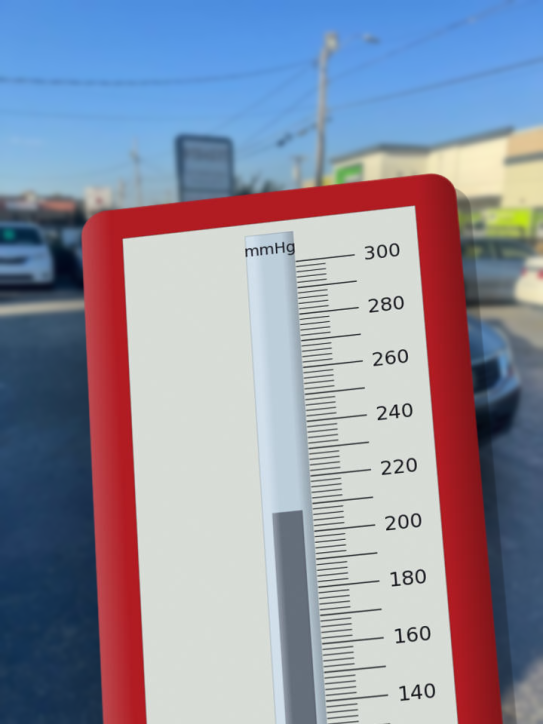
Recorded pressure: 208
